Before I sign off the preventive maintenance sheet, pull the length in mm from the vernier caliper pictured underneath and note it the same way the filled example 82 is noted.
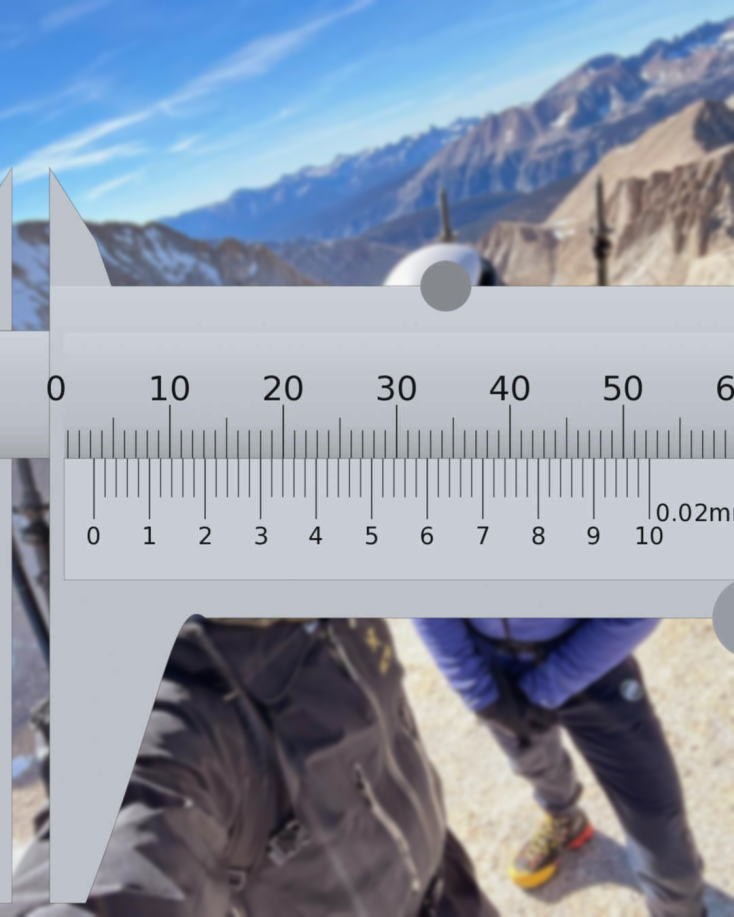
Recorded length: 3.3
